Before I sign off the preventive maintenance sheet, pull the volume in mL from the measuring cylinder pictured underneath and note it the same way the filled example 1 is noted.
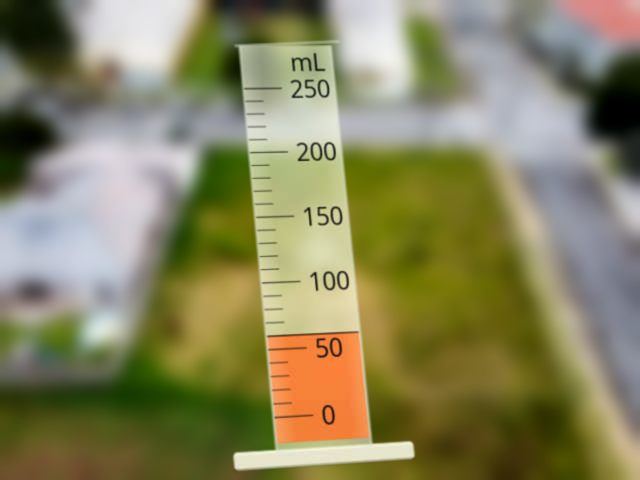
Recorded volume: 60
